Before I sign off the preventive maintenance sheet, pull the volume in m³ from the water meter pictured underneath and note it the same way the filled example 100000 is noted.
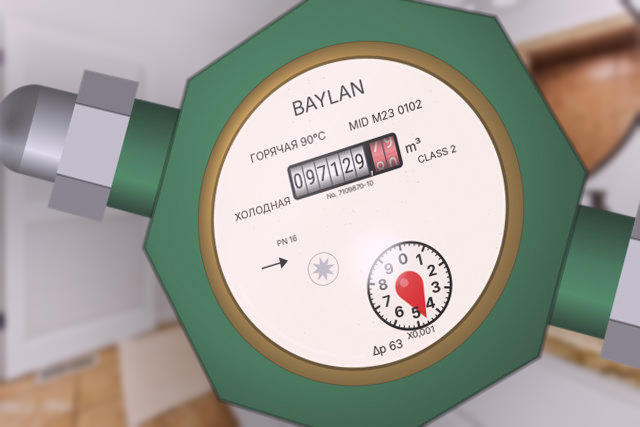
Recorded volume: 97129.794
